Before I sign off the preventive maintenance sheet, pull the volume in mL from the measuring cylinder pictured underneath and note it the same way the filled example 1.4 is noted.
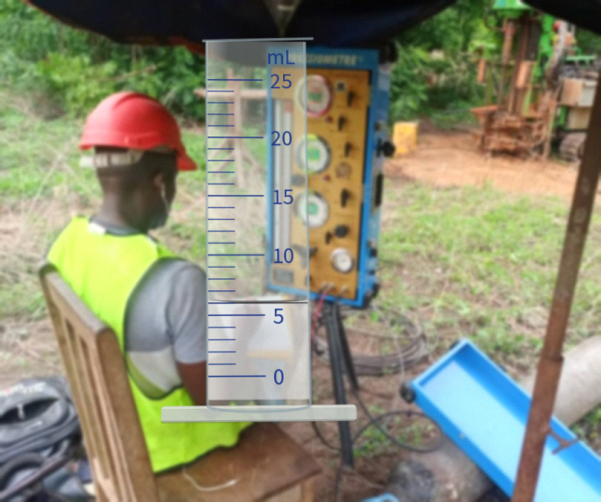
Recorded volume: 6
